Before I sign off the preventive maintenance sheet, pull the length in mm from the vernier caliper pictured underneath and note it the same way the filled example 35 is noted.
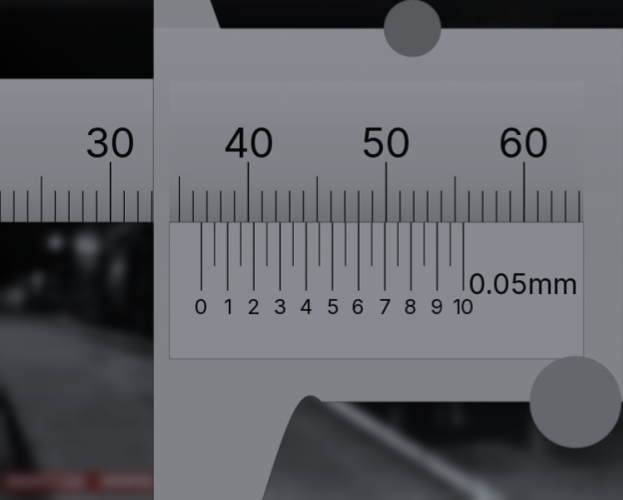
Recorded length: 36.6
